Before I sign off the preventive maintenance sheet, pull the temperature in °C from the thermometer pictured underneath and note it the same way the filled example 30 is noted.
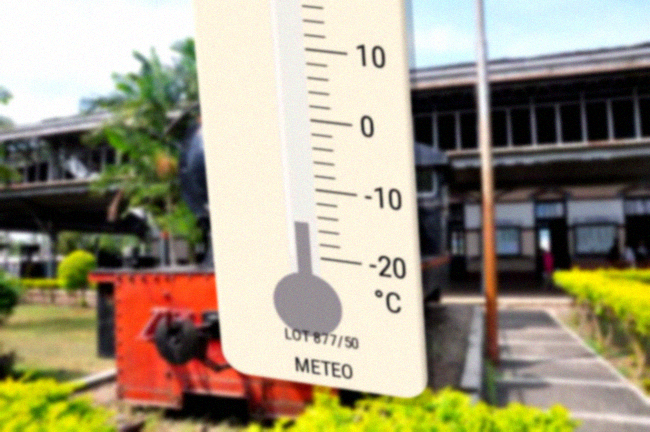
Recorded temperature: -15
